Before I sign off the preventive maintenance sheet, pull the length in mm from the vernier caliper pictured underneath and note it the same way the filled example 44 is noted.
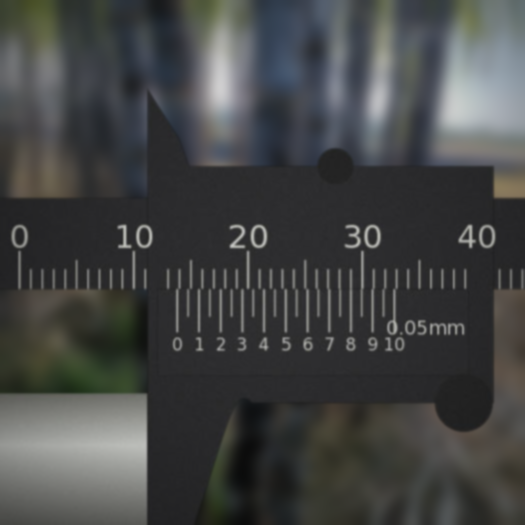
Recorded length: 13.8
